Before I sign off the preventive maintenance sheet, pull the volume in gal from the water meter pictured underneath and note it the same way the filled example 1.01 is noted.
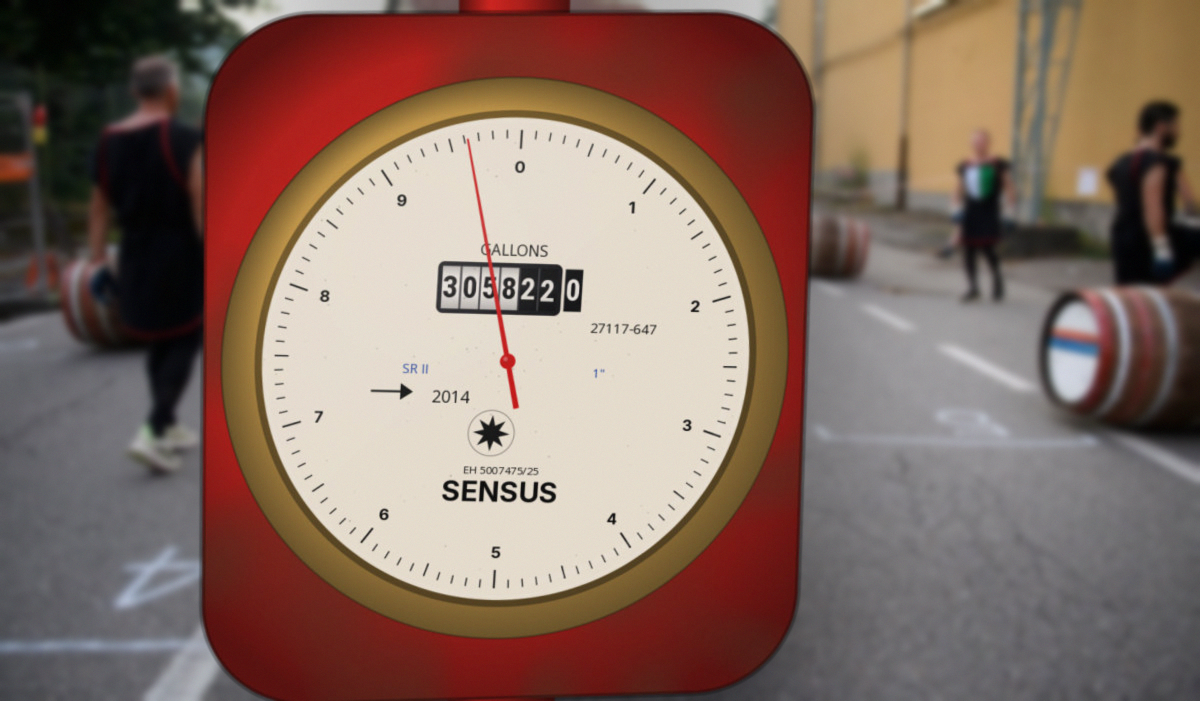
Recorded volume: 3058219.6
